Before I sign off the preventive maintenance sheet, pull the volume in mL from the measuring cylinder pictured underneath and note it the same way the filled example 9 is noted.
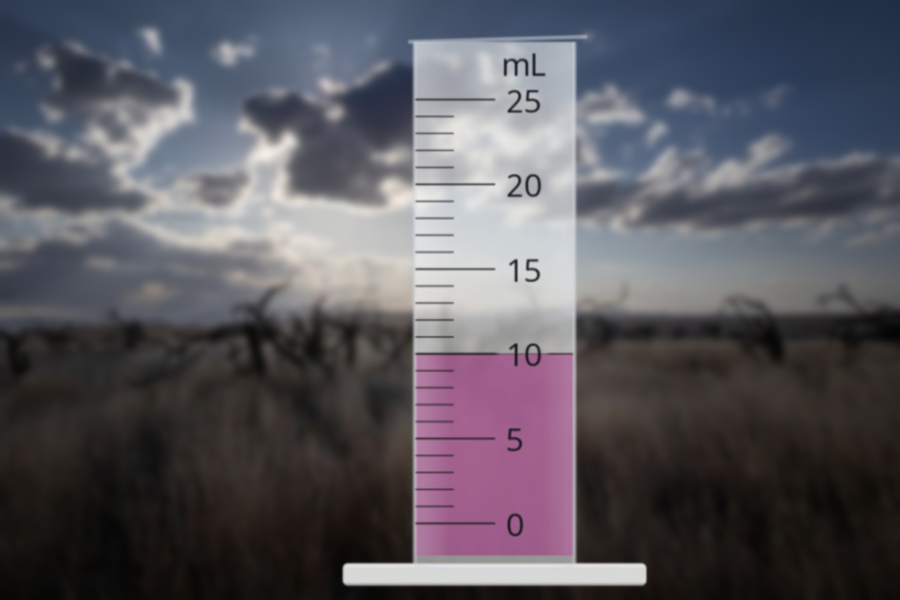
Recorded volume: 10
